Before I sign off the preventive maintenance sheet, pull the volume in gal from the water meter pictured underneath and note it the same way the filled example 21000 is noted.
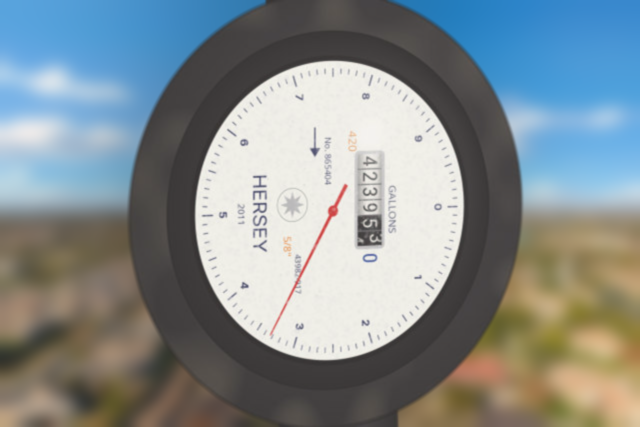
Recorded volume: 4239533.3
